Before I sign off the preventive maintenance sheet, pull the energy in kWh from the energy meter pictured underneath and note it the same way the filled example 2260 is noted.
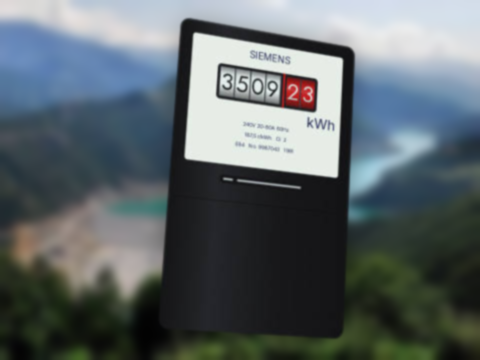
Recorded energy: 3509.23
